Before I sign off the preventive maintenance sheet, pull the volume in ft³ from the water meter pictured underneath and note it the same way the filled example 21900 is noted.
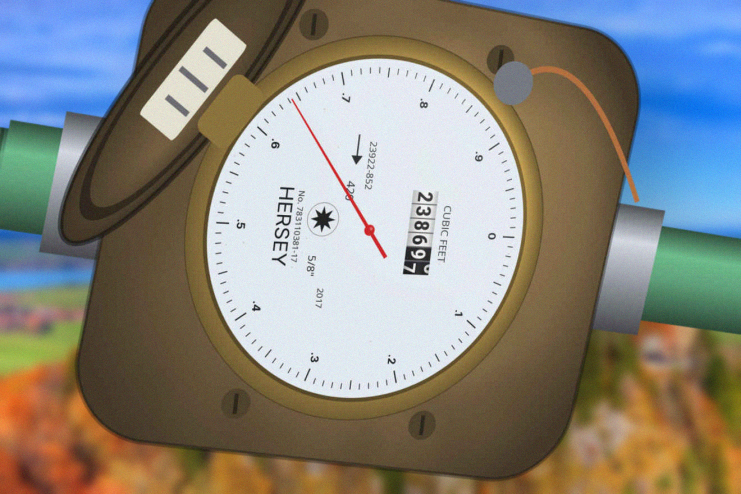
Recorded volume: 238696.64
